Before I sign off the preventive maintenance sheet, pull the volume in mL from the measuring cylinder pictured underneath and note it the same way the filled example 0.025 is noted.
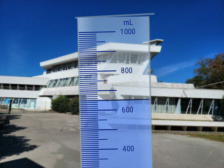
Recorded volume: 650
